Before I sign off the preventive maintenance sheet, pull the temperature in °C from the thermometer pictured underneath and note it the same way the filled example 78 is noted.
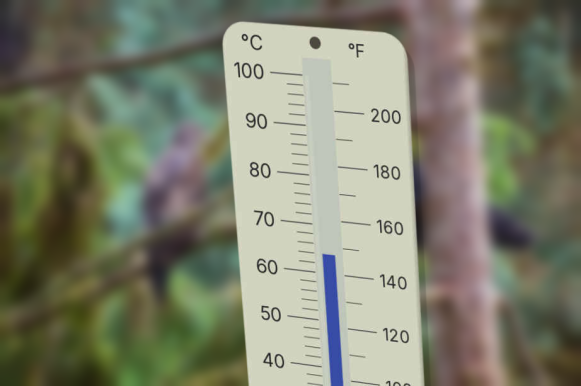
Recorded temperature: 64
